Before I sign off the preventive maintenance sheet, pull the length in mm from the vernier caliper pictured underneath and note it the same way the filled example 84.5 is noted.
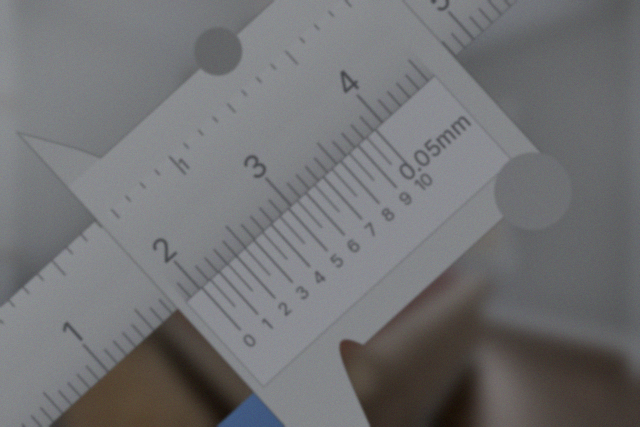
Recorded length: 20.2
